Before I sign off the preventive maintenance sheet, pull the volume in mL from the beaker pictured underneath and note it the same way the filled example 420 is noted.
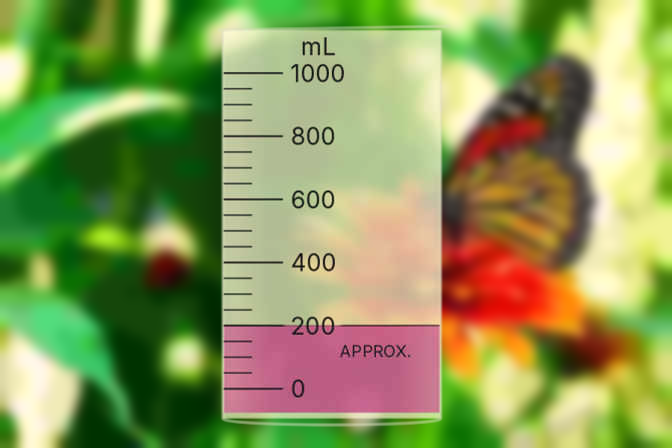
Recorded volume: 200
